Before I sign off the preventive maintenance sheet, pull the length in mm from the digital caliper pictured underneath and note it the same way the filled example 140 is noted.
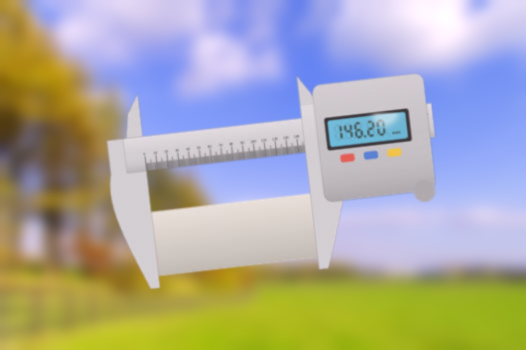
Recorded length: 146.20
